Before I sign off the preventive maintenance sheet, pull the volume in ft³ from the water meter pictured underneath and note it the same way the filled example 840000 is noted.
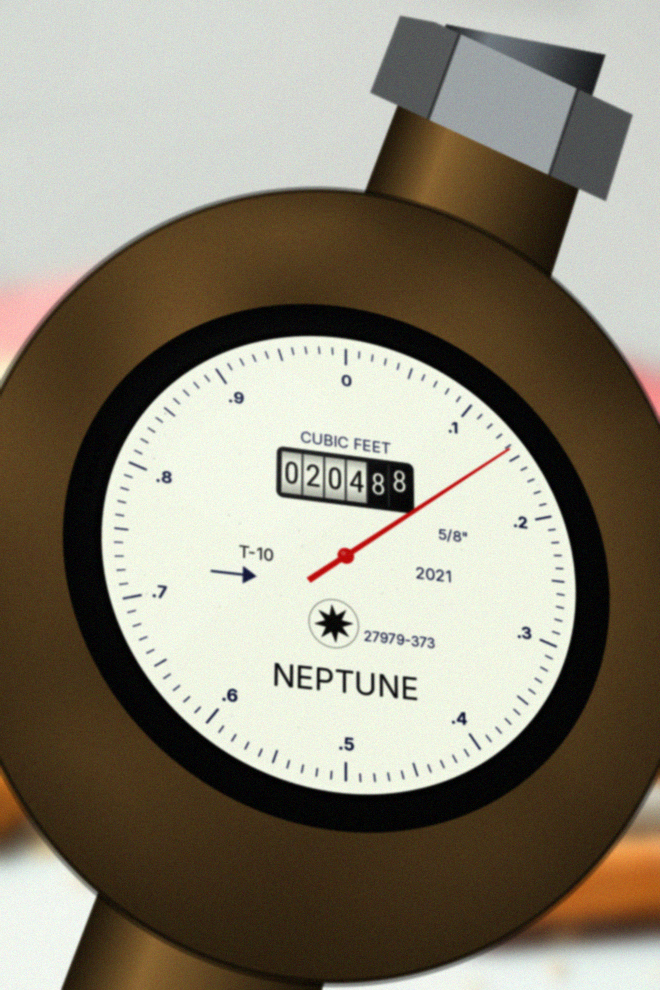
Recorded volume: 20488.14
